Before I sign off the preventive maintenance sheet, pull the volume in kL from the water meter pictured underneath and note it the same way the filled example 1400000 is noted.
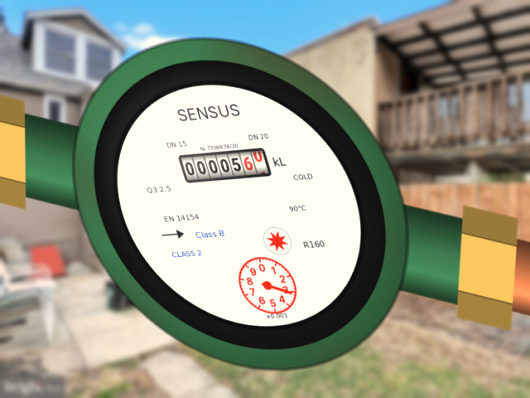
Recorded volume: 5.603
